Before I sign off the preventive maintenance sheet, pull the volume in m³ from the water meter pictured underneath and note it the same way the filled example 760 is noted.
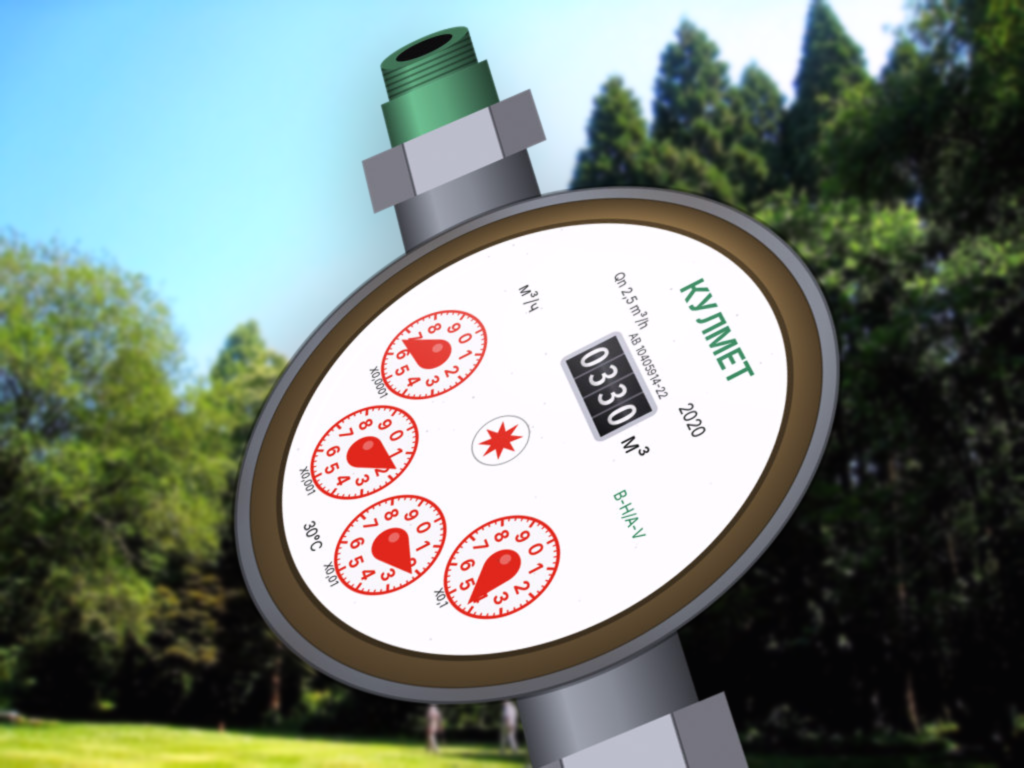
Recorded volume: 330.4216
